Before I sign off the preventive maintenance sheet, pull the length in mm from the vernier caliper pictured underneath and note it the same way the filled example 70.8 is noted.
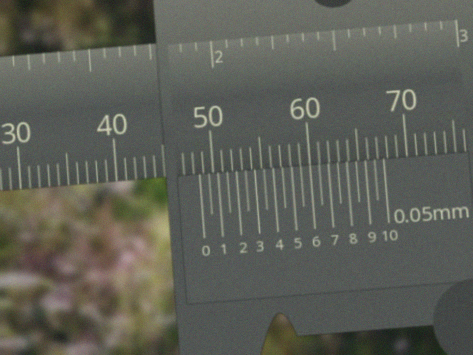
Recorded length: 48.6
